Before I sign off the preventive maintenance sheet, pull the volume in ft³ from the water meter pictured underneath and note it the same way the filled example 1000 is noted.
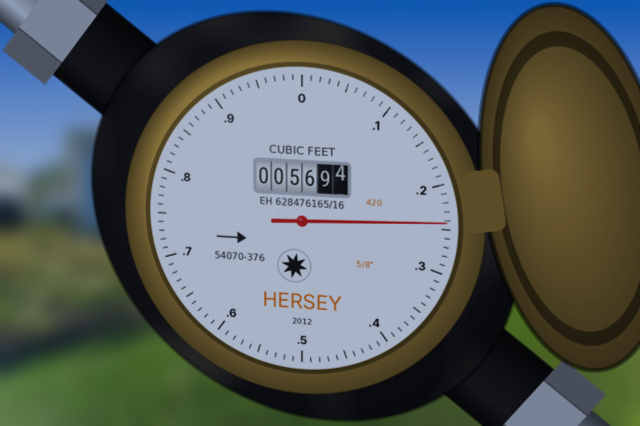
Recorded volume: 5694.24
